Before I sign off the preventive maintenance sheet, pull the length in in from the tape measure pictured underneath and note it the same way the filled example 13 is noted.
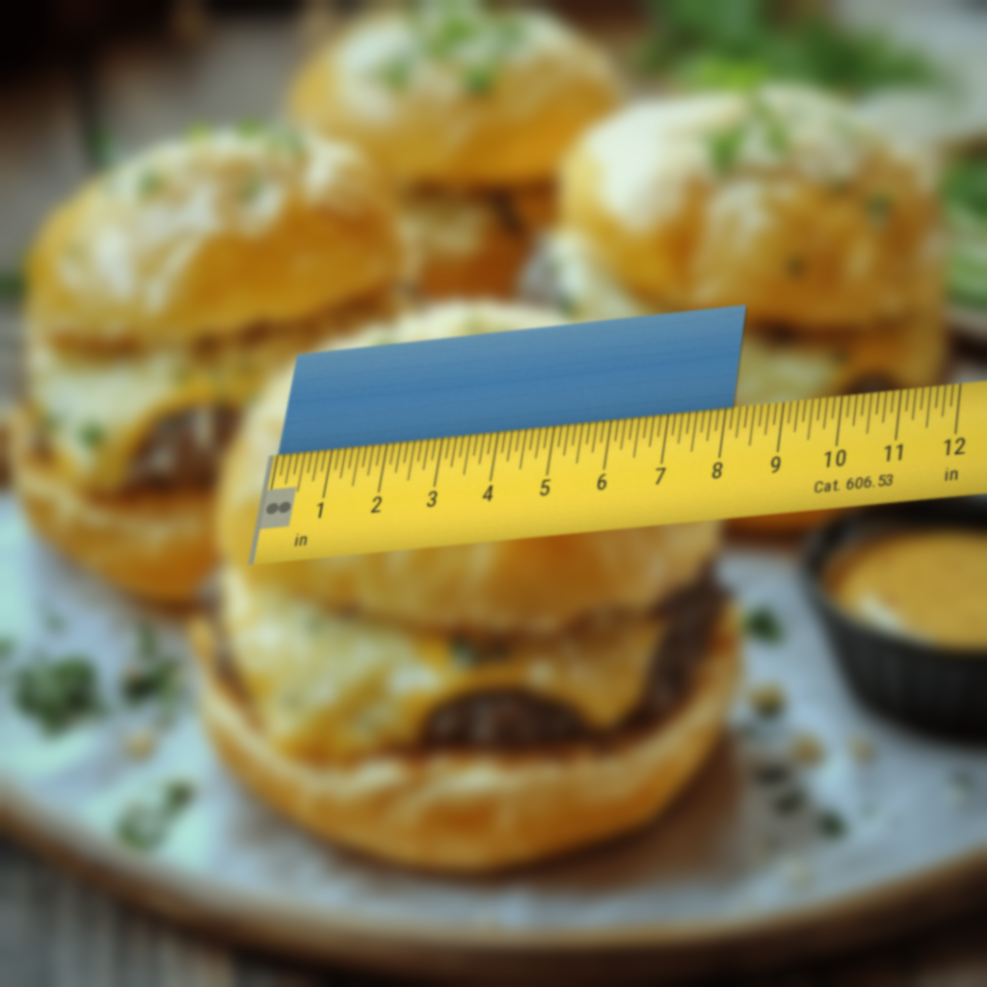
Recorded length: 8.125
